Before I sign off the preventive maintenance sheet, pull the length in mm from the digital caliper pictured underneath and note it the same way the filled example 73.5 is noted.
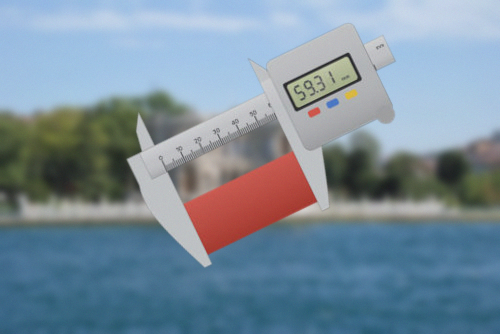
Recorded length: 59.31
